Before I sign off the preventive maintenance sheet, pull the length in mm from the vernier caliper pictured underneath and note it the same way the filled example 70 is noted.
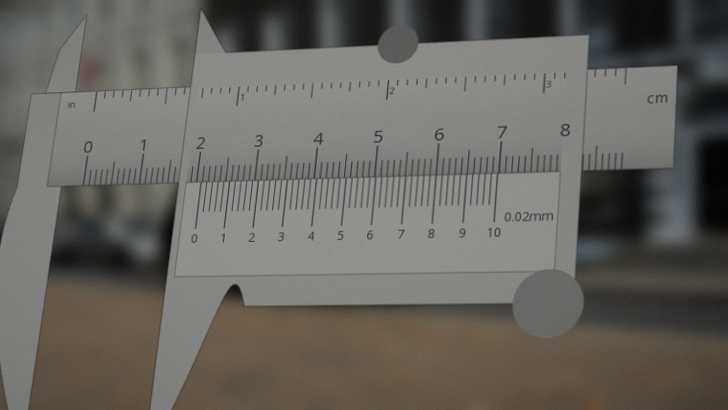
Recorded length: 20.8
